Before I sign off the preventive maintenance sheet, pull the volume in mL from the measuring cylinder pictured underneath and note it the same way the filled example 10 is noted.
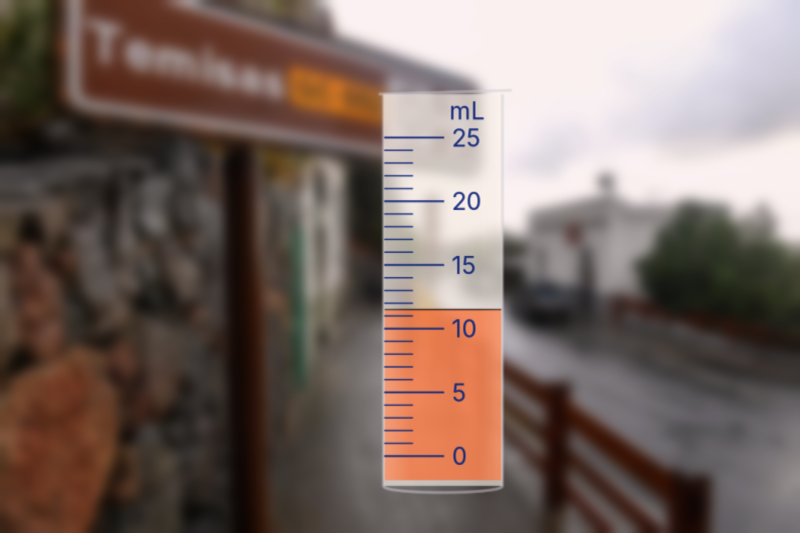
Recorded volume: 11.5
